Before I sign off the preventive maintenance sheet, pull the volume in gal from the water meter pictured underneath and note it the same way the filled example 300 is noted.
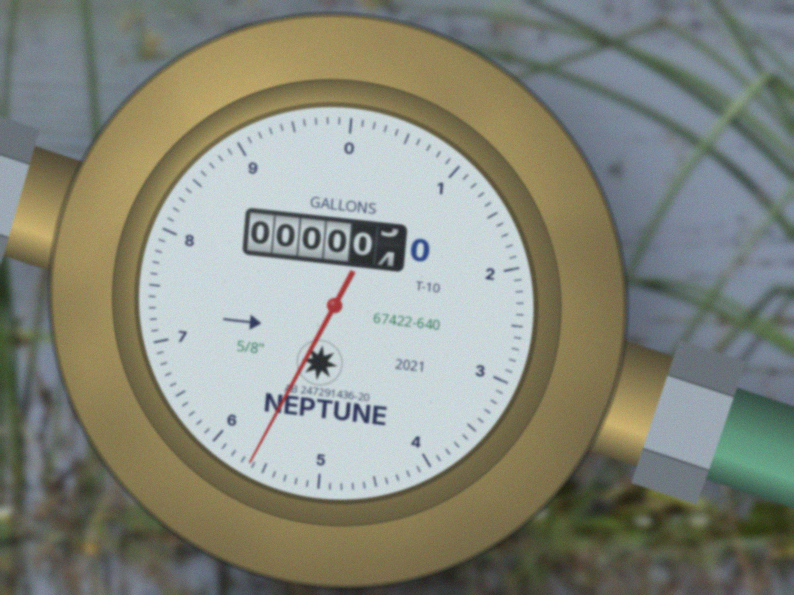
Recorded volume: 35.6
